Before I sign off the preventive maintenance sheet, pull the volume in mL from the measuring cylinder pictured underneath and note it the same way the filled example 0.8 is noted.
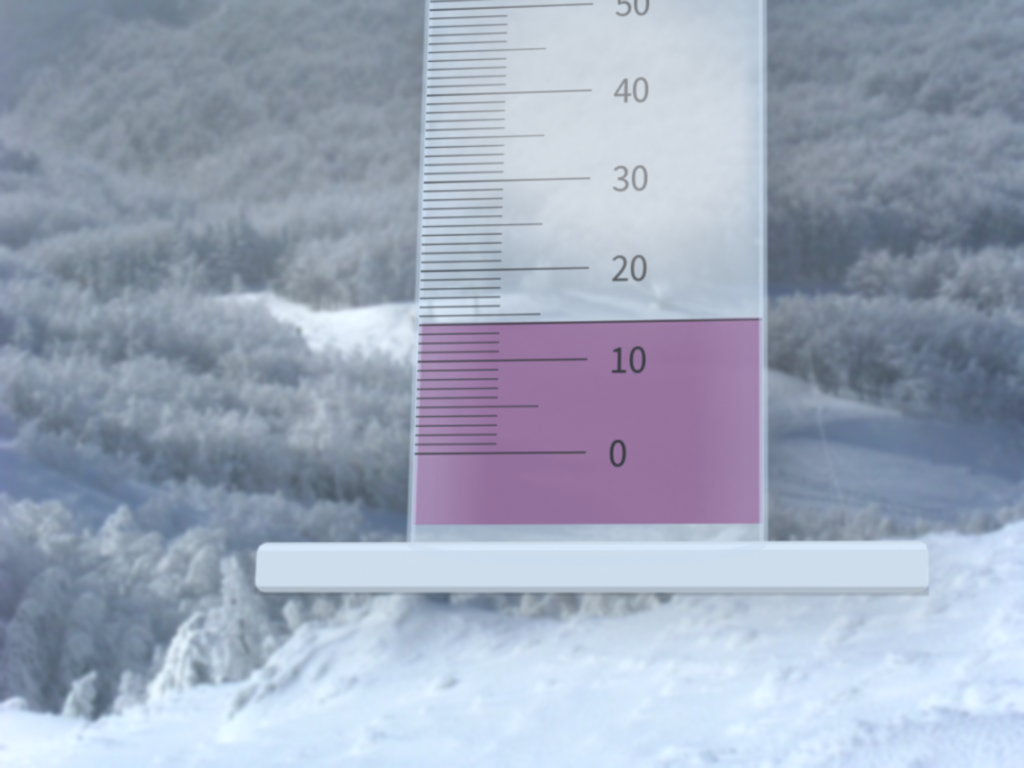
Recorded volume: 14
